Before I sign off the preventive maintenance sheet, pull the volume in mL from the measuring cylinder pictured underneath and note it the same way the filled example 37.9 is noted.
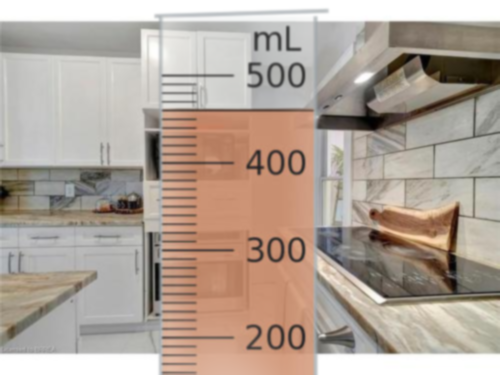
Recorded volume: 460
